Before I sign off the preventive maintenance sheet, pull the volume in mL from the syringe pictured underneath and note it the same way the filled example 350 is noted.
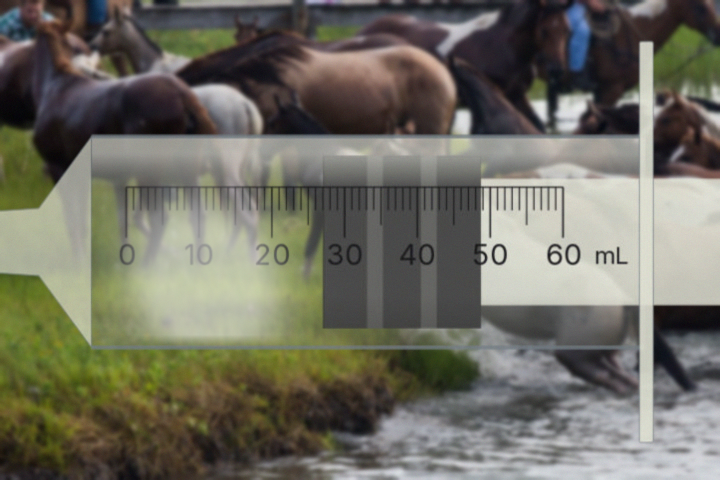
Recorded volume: 27
